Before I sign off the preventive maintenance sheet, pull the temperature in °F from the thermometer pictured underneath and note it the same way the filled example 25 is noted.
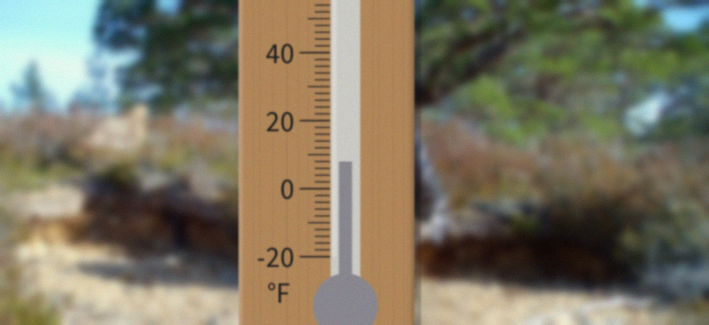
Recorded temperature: 8
